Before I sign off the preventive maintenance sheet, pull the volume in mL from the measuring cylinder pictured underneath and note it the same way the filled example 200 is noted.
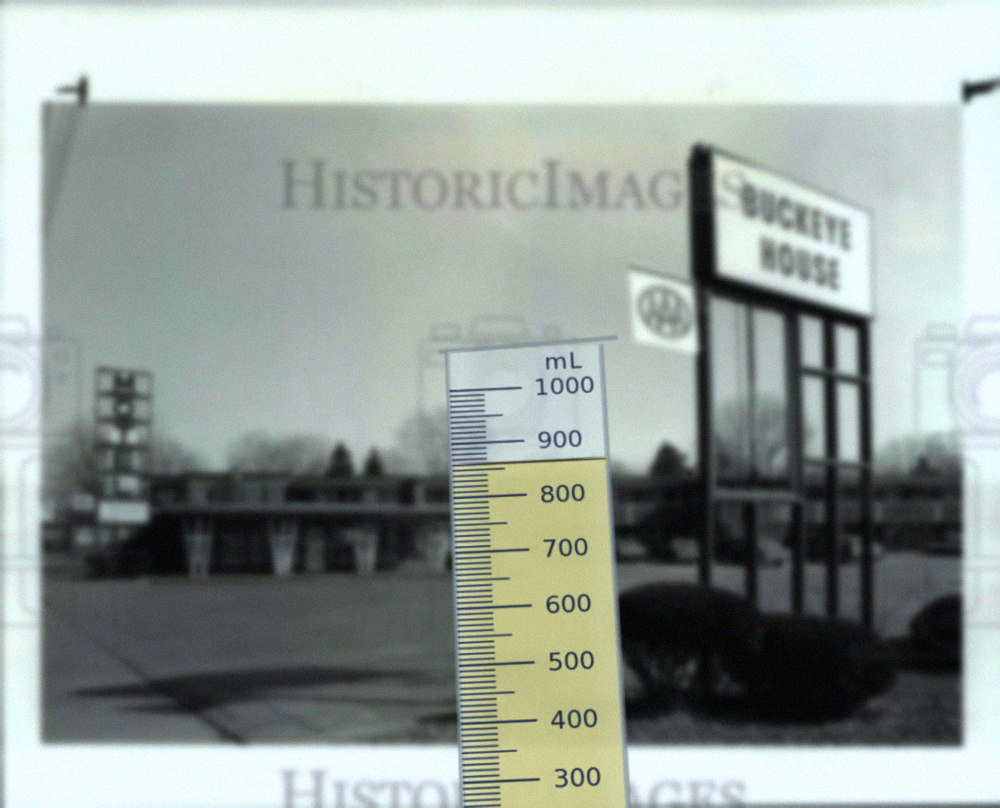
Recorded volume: 860
